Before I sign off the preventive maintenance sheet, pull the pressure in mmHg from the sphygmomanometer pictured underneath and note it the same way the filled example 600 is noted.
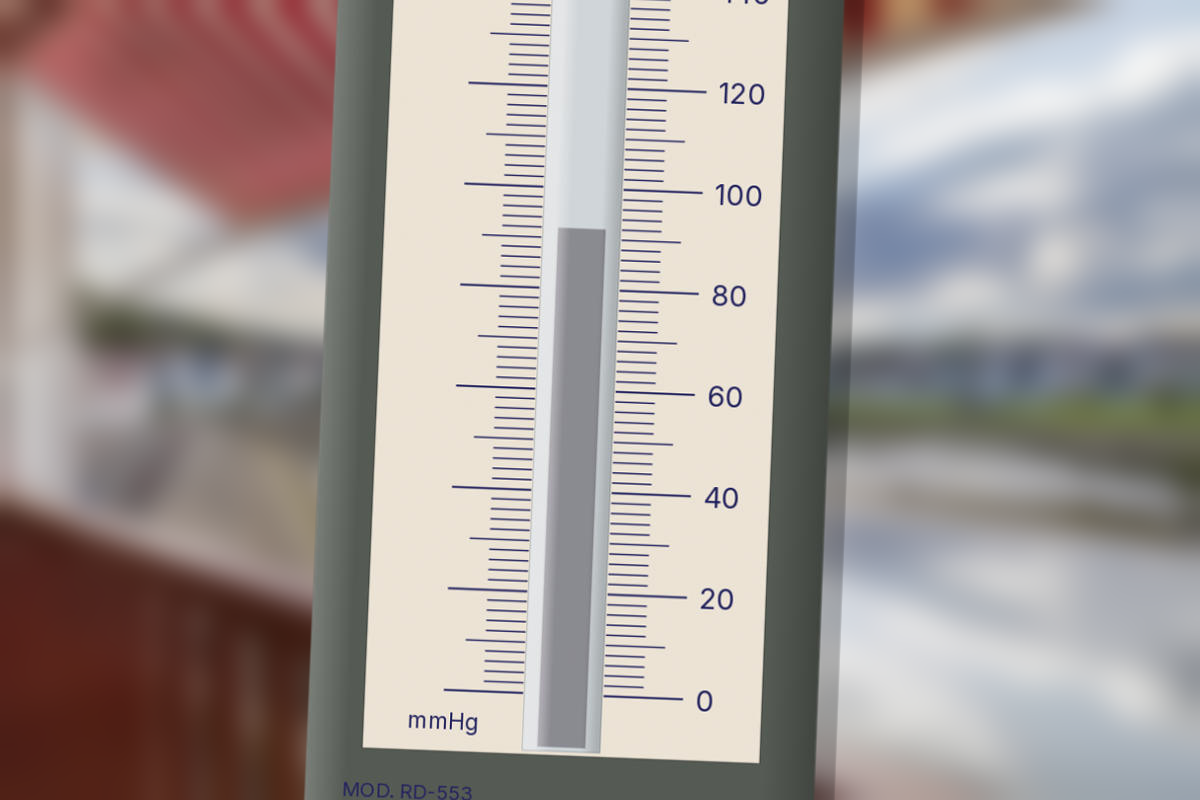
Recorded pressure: 92
